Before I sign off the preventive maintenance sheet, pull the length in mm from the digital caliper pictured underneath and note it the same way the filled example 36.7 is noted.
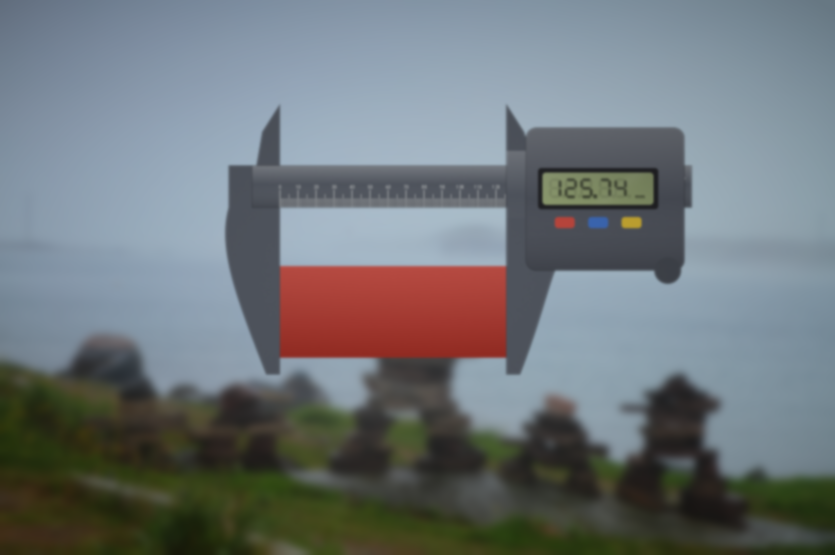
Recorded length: 125.74
